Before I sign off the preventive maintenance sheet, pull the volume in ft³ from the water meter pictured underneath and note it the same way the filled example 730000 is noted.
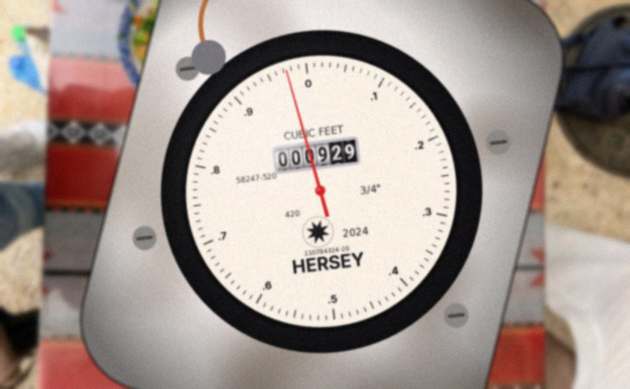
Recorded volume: 928.97
